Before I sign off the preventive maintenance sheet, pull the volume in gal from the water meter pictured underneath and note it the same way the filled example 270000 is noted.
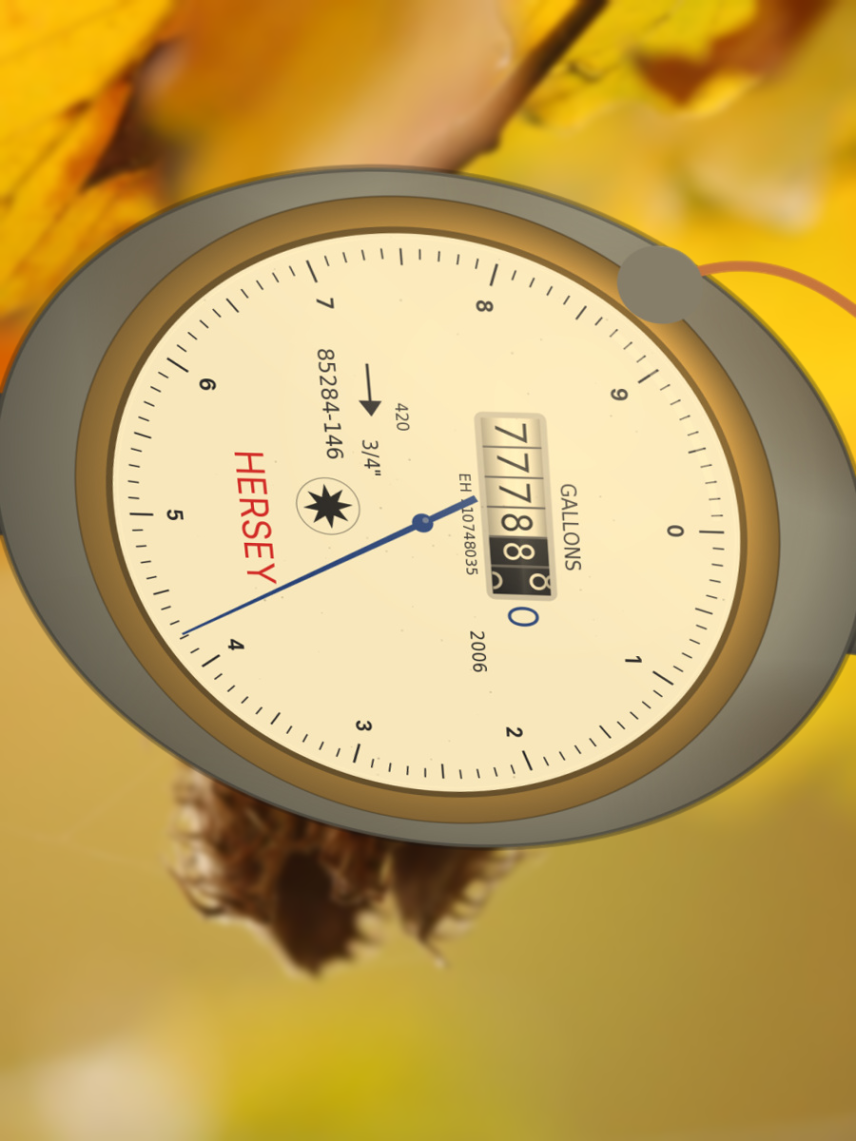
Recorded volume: 7778884.2
